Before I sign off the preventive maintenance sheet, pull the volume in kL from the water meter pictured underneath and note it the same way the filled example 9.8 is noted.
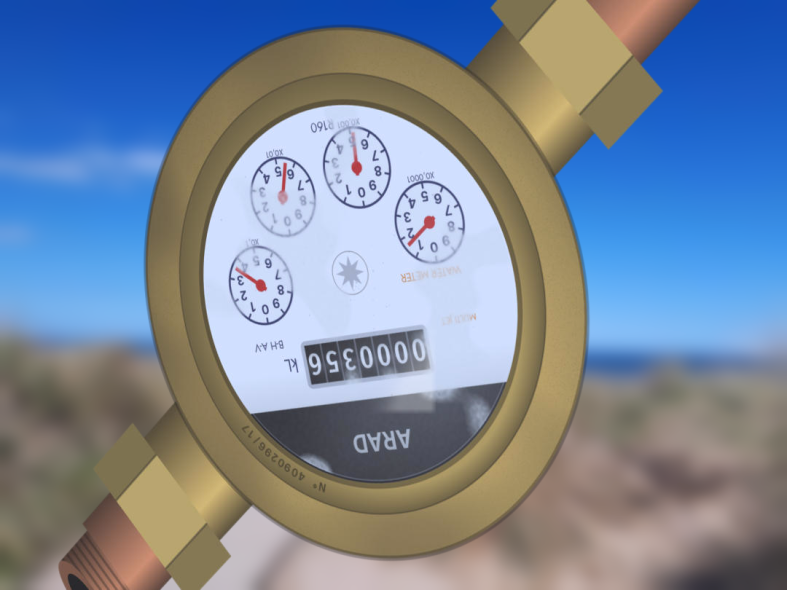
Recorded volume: 356.3551
